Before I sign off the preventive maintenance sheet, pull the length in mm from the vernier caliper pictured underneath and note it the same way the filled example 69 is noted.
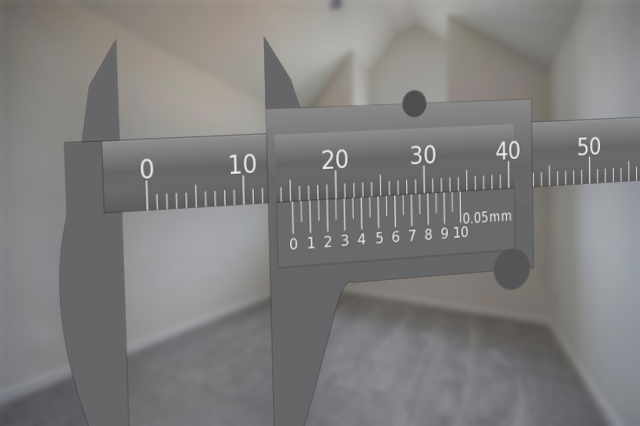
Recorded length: 15.2
